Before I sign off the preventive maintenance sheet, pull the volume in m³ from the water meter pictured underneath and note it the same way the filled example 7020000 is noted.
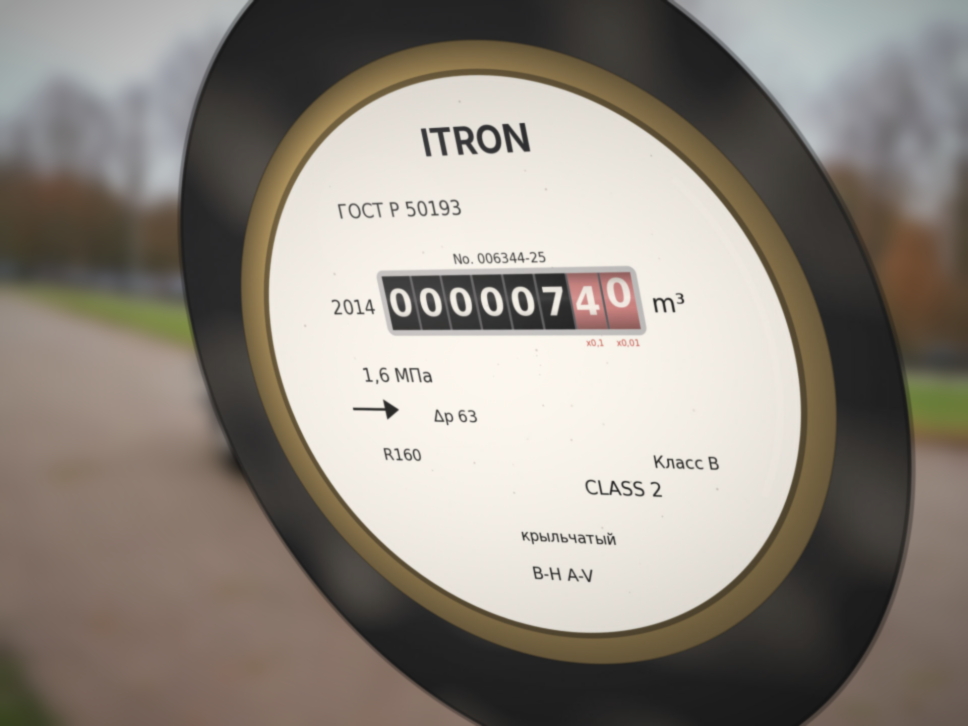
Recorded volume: 7.40
